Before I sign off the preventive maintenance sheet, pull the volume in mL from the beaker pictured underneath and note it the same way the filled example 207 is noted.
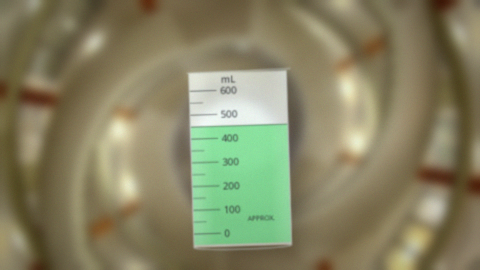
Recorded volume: 450
